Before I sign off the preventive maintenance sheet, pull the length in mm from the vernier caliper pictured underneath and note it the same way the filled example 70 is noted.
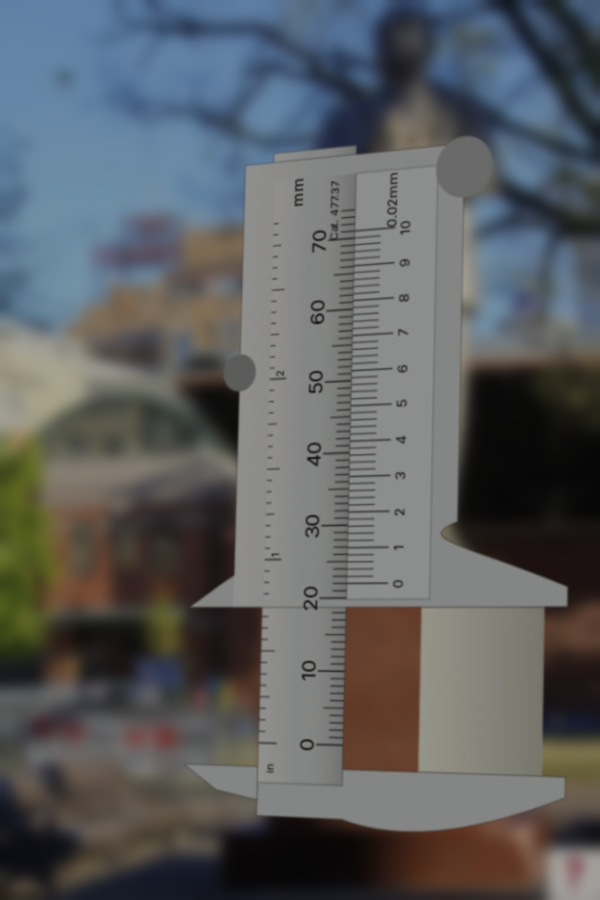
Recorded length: 22.0
